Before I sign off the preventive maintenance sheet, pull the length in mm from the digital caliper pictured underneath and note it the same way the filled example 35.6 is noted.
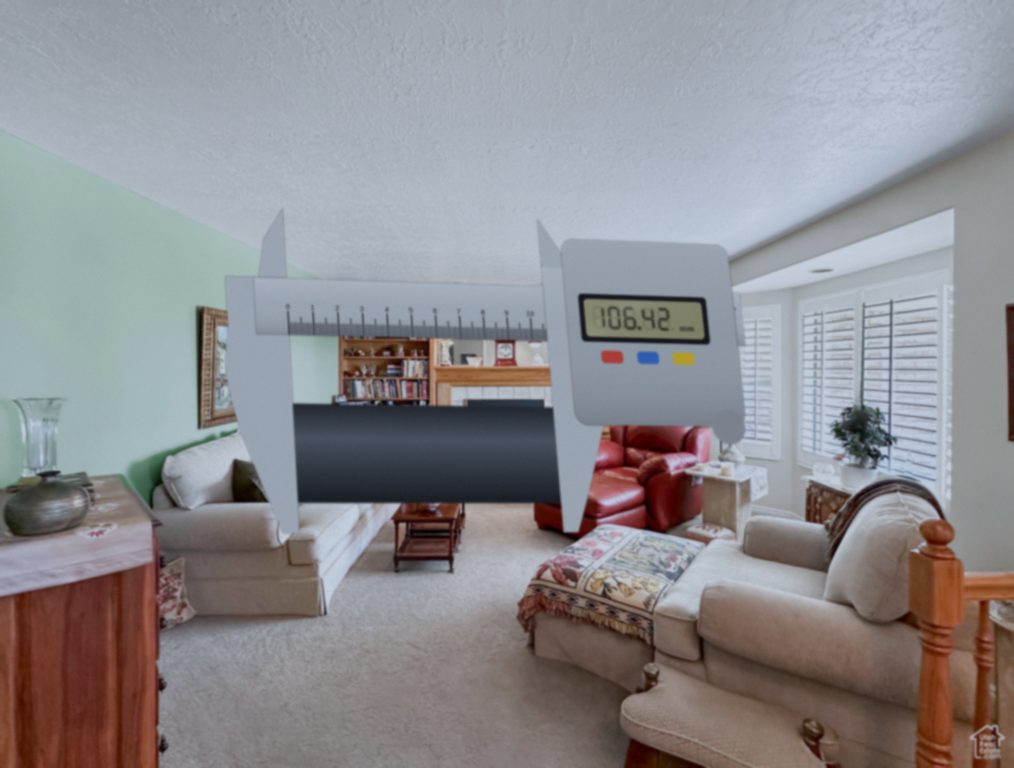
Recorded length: 106.42
